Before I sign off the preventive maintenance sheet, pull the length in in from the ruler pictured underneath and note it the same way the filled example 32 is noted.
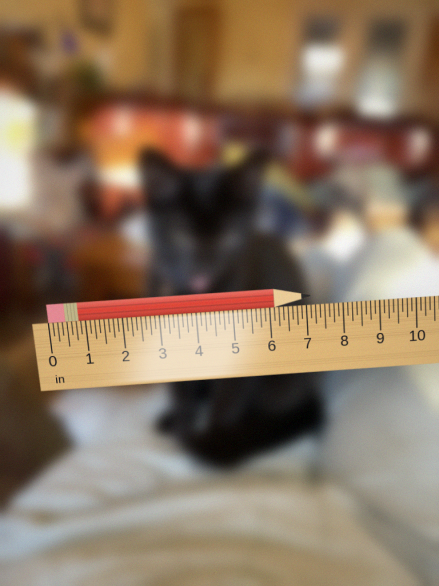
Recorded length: 7.125
